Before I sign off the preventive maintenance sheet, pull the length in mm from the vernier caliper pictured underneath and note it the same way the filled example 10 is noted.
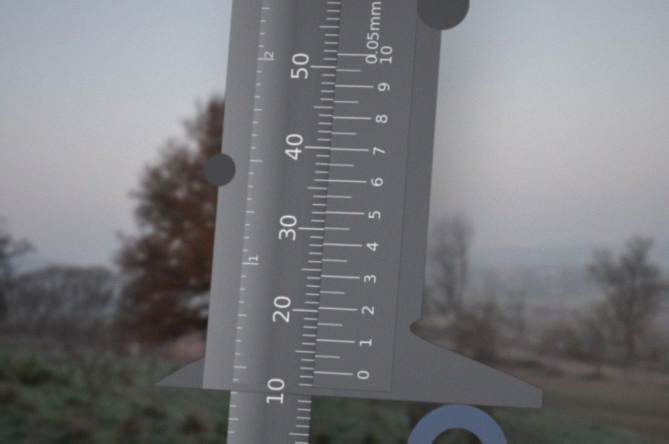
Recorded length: 12.6
